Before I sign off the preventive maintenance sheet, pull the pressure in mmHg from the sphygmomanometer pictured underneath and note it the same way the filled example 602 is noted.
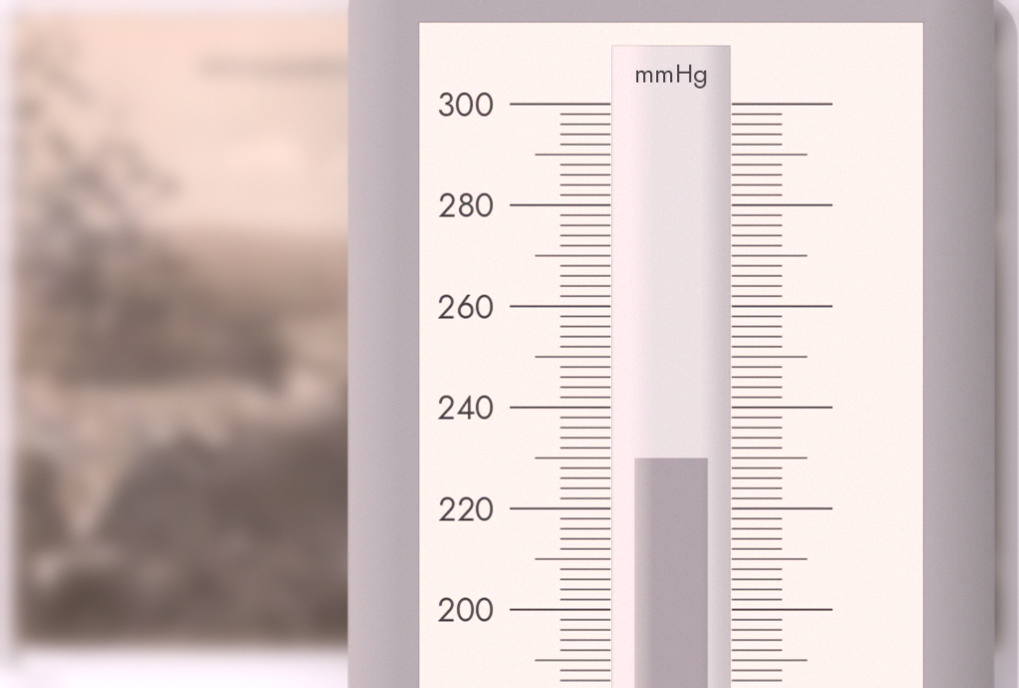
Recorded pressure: 230
